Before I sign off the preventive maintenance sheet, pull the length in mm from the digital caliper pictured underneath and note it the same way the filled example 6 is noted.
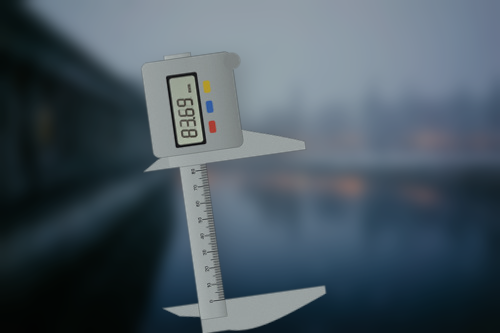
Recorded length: 83.69
